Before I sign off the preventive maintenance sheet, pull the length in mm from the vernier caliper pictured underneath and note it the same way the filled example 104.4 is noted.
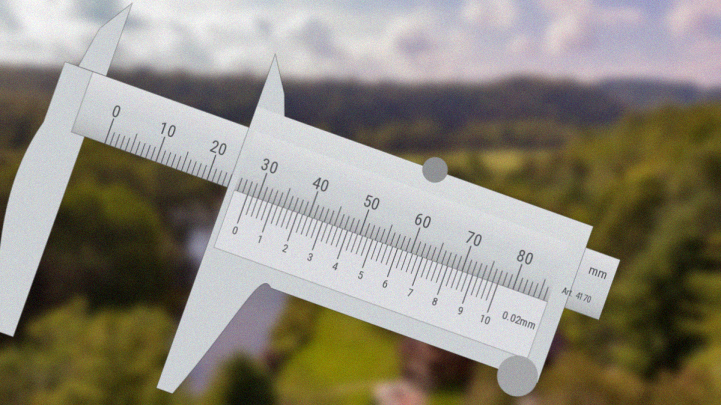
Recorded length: 28.0
